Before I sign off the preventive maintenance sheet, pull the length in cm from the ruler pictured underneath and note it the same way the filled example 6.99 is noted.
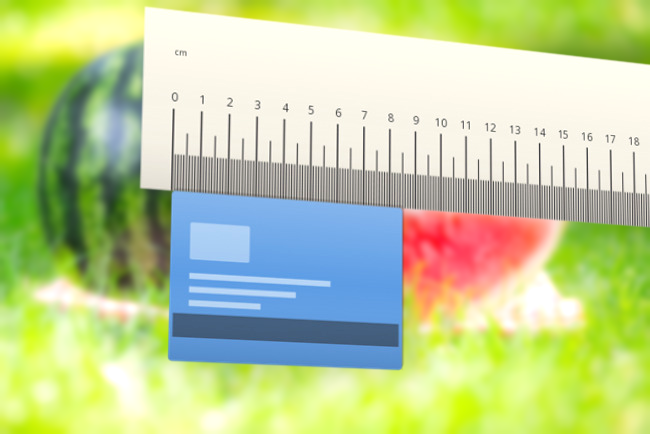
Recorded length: 8.5
